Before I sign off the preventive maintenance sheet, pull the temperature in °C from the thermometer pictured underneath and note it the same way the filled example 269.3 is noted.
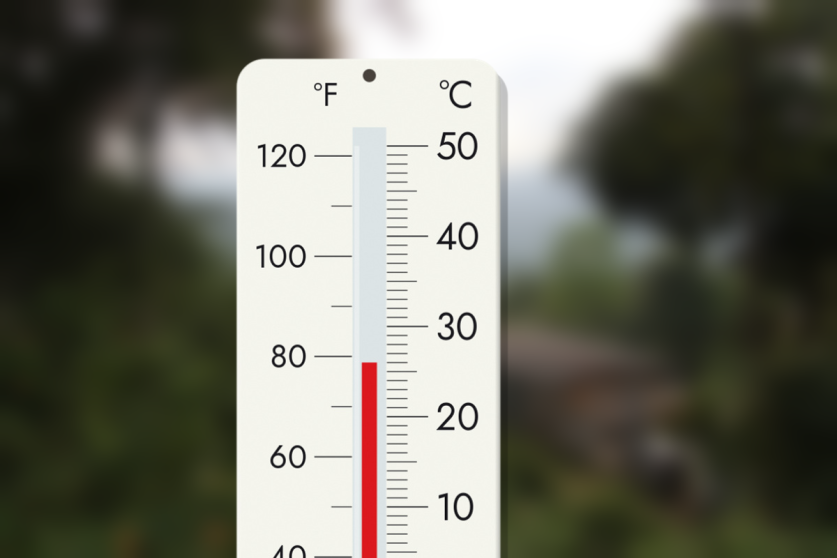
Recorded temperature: 26
